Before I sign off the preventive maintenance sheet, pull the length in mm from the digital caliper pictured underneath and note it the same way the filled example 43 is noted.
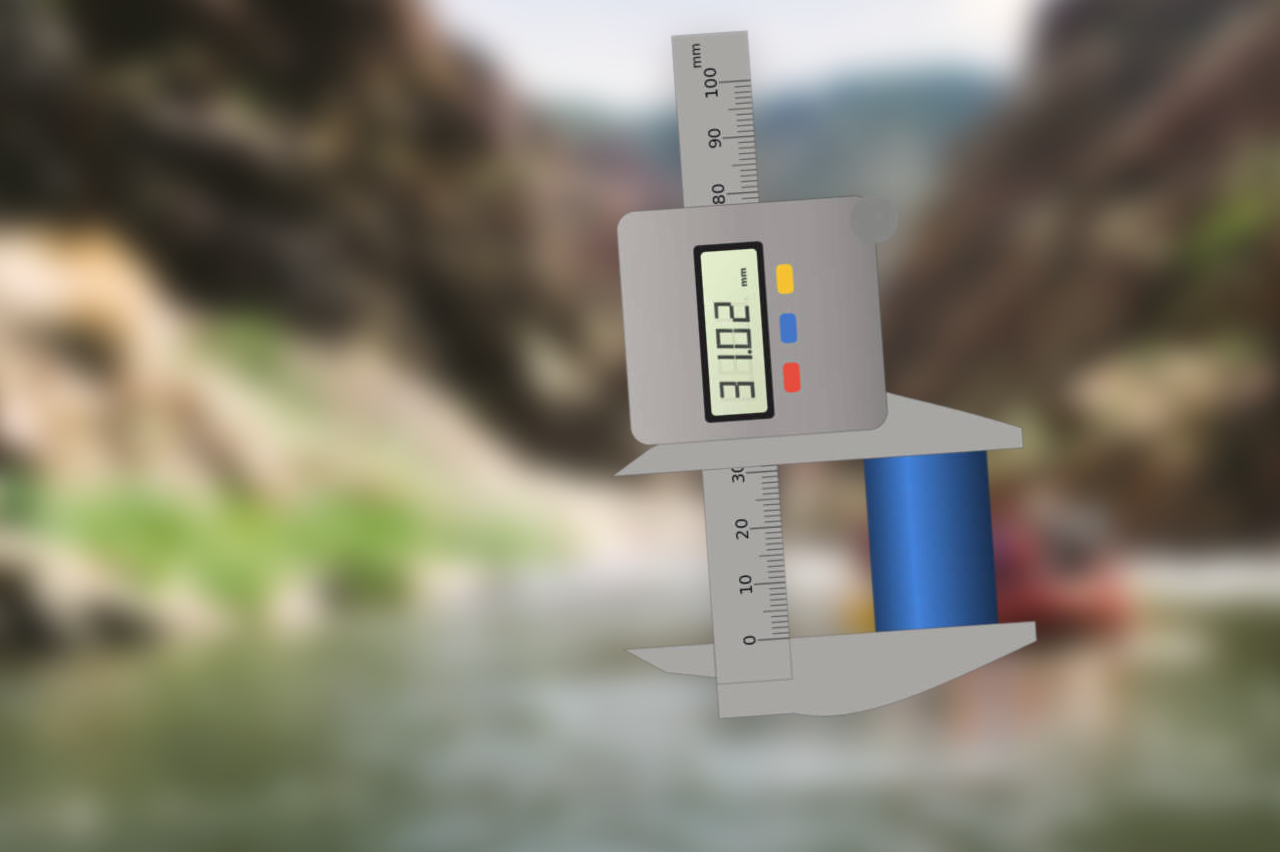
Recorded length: 31.02
